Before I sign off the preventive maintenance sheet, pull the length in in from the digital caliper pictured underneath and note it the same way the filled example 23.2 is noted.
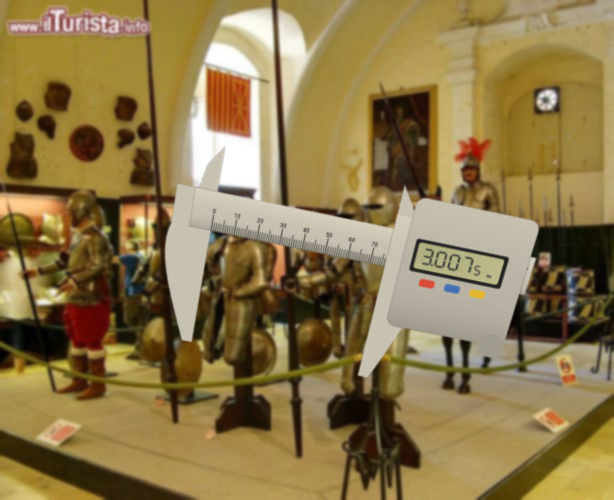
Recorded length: 3.0075
